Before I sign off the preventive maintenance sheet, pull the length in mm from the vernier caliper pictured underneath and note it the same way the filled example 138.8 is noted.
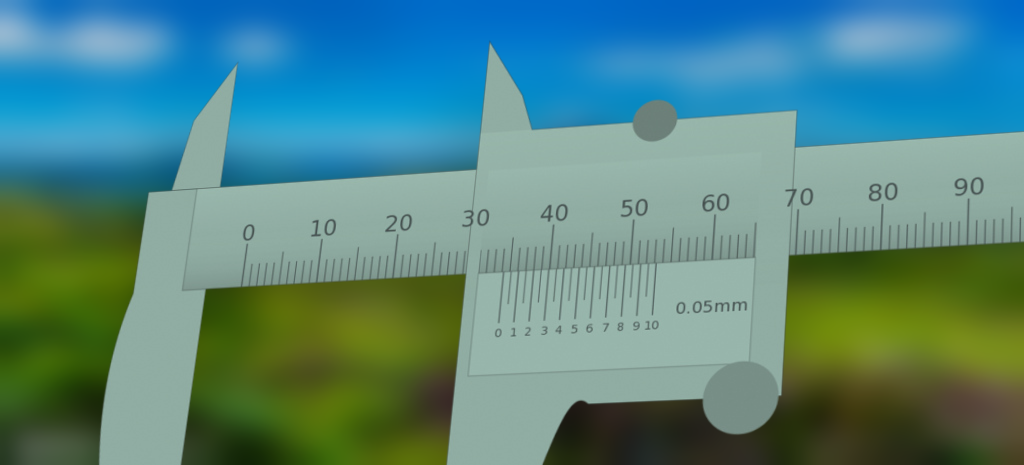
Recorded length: 34.2
